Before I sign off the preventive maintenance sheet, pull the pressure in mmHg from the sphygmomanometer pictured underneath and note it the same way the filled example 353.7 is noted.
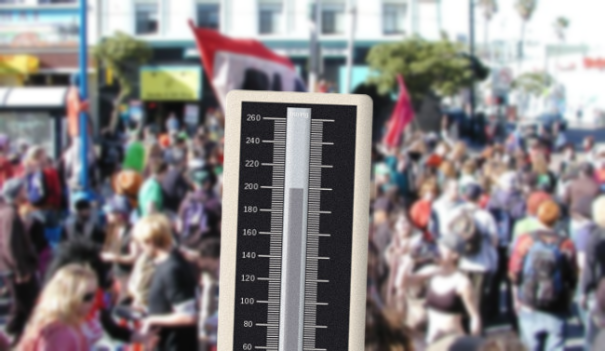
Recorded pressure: 200
